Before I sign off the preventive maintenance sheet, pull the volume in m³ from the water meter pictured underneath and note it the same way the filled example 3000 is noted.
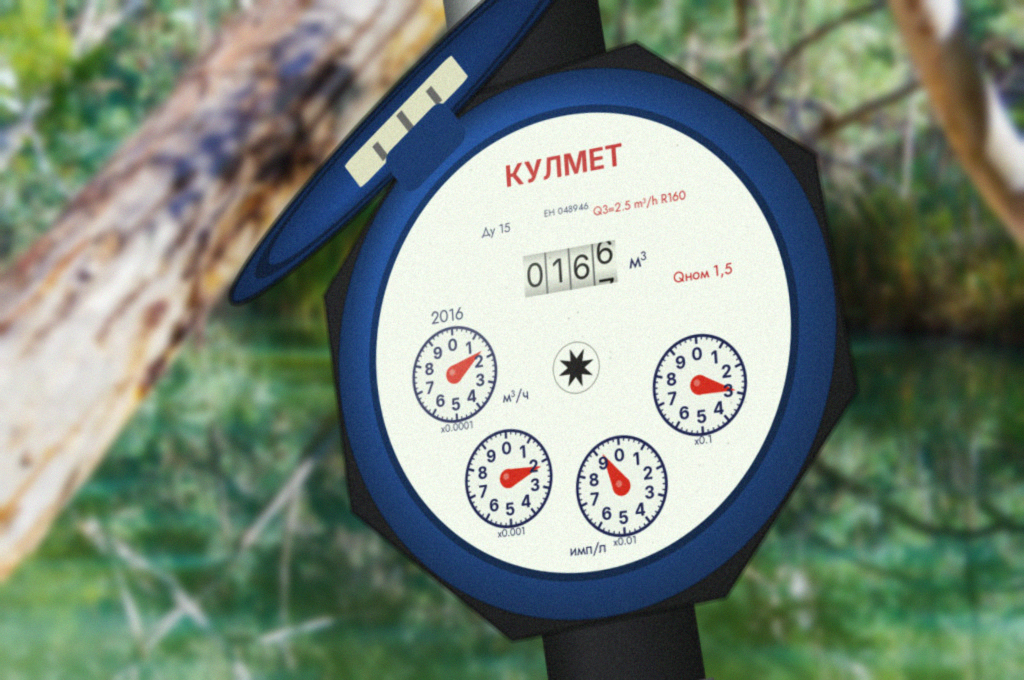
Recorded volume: 166.2921
